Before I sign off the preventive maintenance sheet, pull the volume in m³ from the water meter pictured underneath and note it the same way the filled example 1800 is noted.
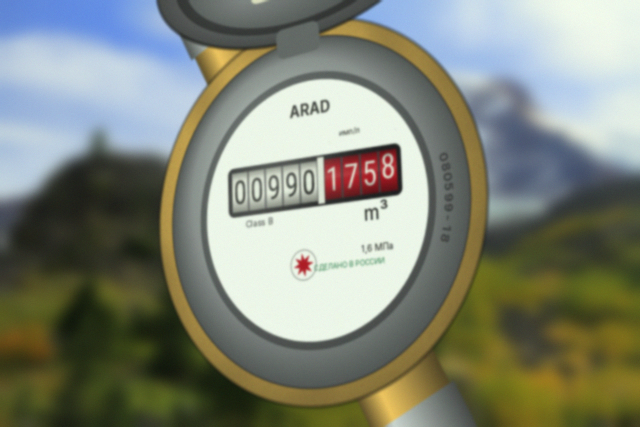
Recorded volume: 990.1758
